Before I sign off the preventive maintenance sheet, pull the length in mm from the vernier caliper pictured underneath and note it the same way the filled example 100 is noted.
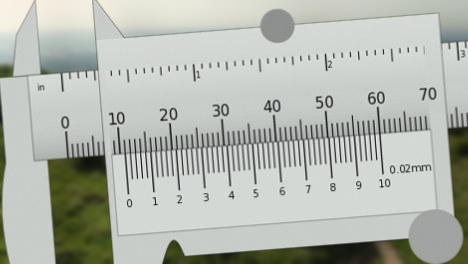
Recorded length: 11.0
